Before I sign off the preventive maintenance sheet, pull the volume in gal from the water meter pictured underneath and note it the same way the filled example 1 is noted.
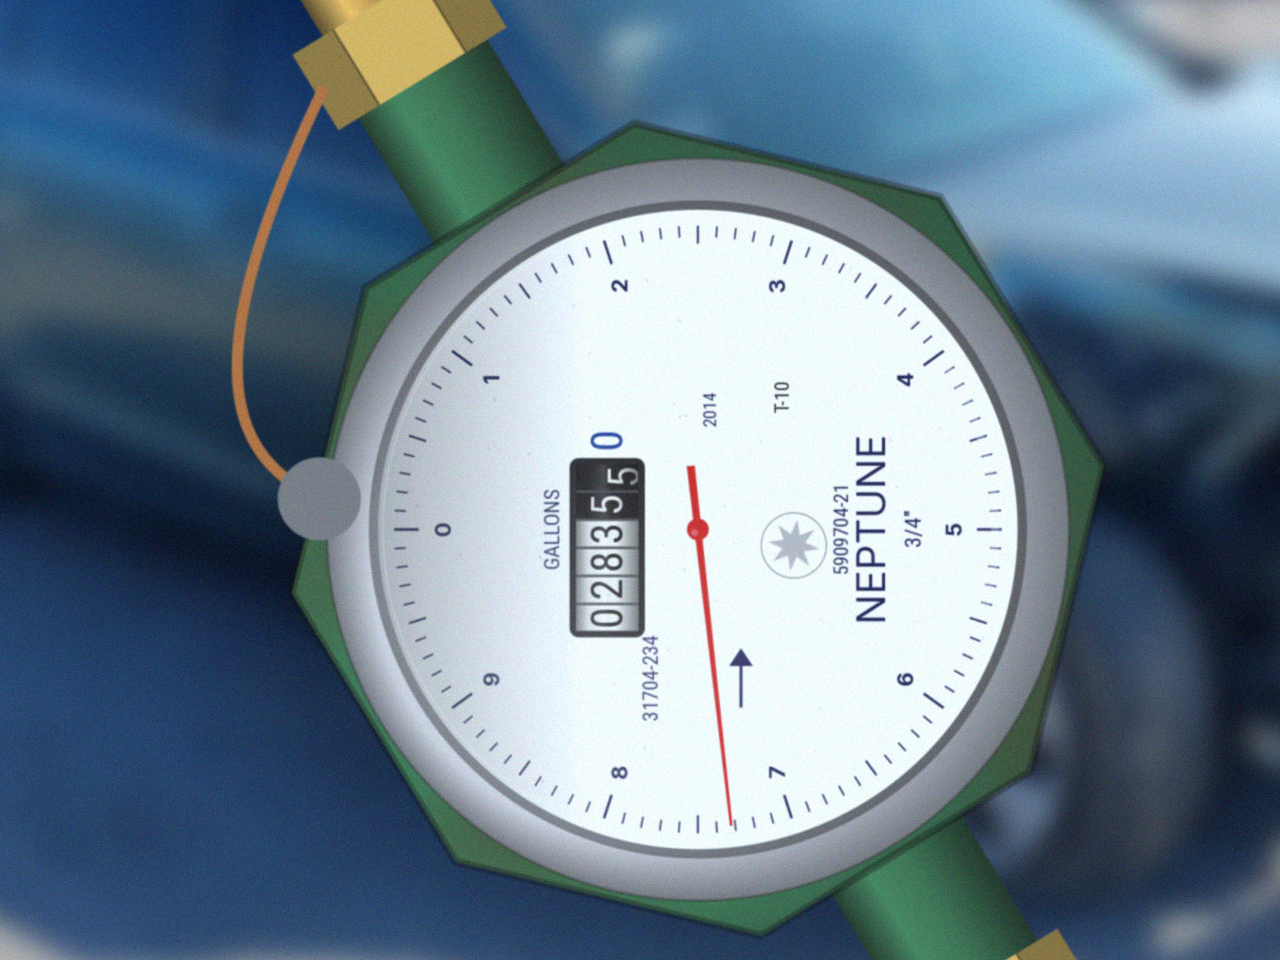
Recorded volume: 283547.3
